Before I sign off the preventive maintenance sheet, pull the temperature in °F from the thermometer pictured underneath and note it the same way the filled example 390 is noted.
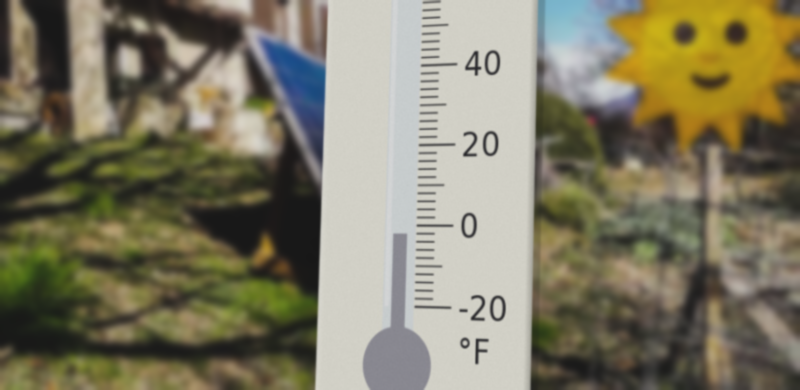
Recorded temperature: -2
